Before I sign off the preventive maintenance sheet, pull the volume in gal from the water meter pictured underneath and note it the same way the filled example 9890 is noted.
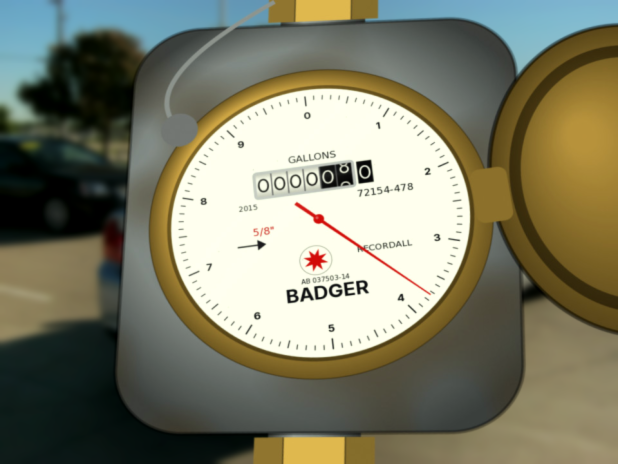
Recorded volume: 83.7
